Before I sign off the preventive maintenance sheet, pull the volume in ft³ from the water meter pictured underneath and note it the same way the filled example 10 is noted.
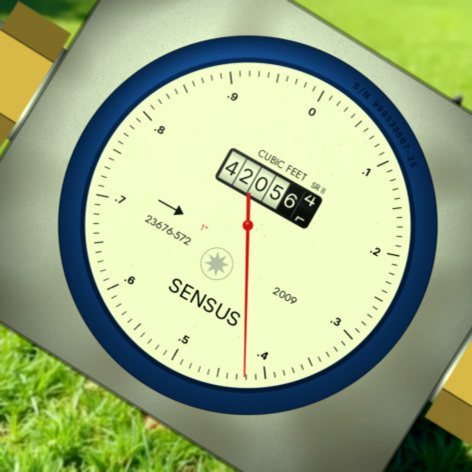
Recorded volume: 420564.42
